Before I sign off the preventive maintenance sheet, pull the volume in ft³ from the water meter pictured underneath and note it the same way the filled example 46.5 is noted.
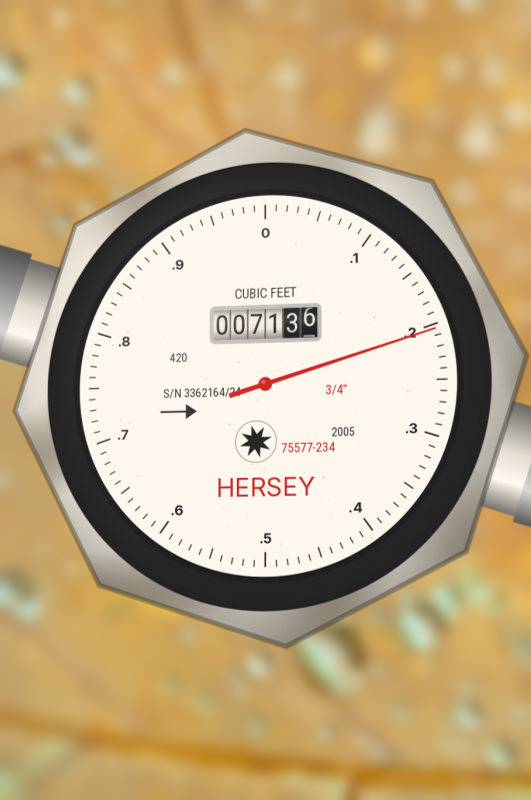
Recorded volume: 7136.20
